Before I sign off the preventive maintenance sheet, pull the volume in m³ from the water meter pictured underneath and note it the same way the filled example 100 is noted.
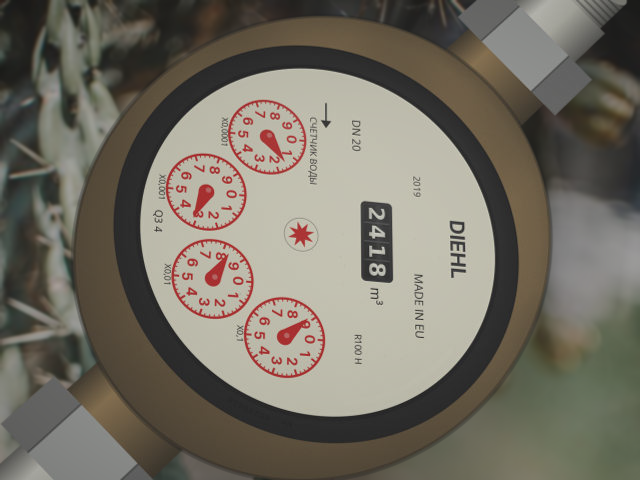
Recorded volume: 2418.8831
